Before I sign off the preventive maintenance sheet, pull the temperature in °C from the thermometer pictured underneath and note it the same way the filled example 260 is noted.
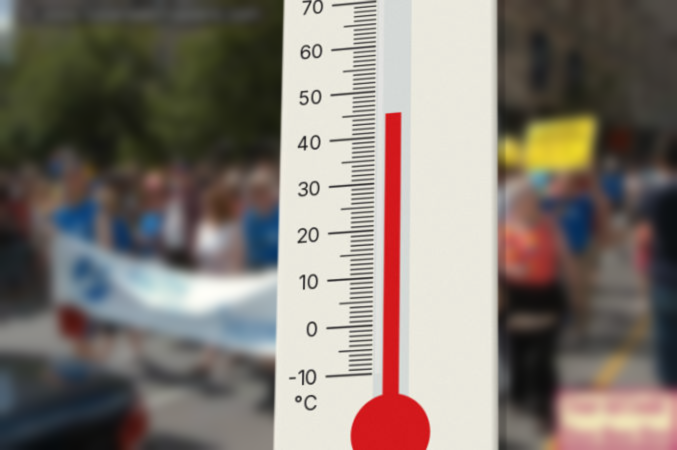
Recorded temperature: 45
